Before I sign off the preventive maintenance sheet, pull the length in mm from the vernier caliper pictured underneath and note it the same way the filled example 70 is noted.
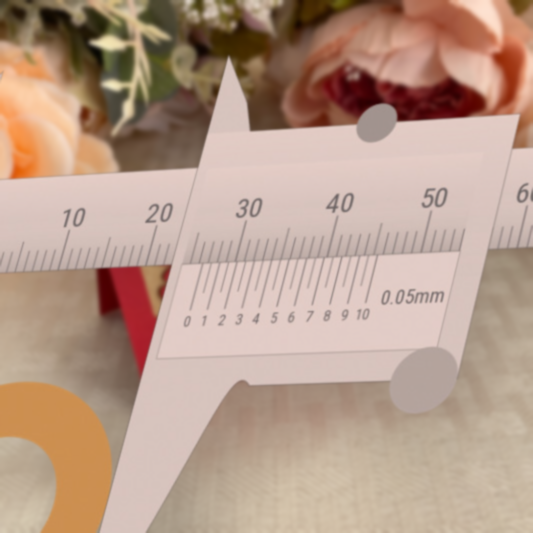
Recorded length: 26.4
